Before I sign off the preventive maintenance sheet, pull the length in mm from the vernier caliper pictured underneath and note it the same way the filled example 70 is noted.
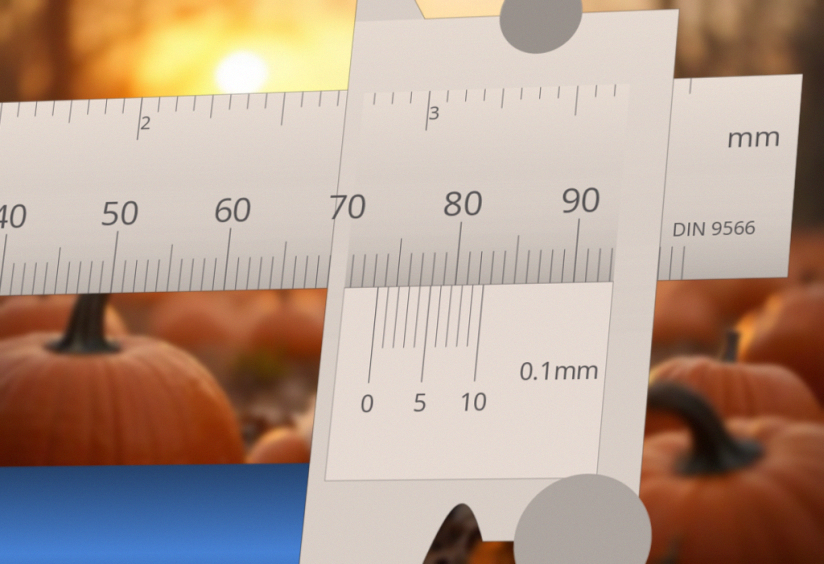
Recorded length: 73.4
